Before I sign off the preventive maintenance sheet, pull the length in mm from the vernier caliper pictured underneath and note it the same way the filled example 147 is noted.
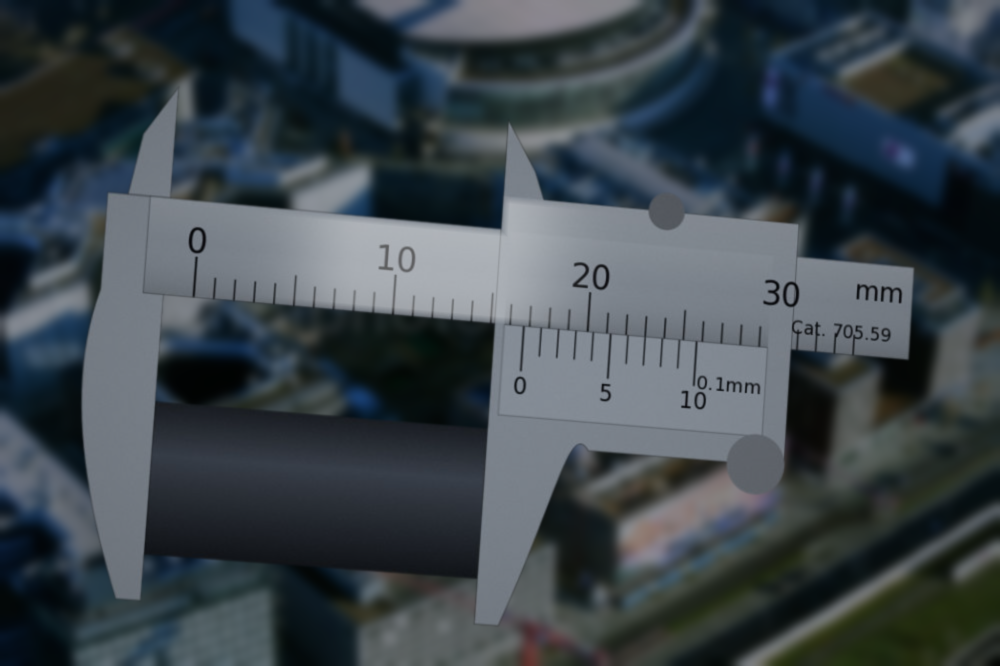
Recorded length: 16.7
